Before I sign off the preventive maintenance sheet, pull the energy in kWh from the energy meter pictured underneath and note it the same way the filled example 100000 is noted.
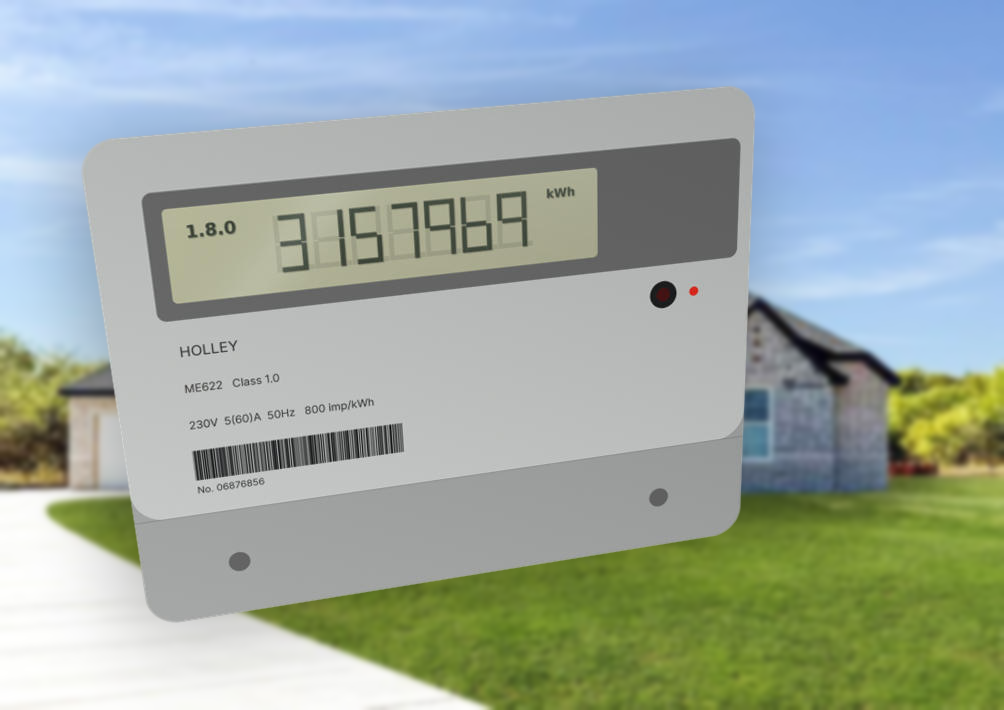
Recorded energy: 3157969
